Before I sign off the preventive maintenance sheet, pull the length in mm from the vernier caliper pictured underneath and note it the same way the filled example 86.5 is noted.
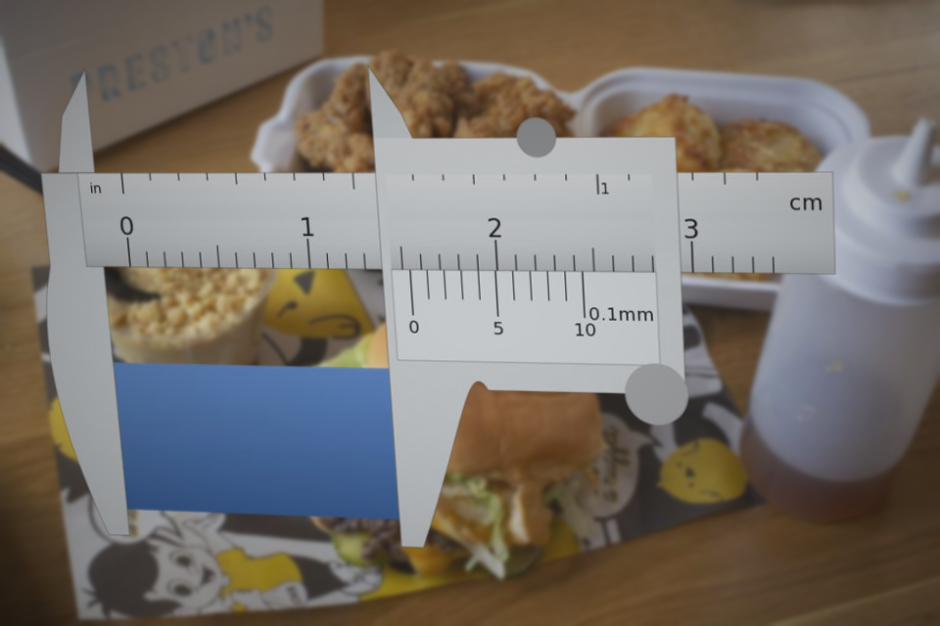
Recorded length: 15.4
